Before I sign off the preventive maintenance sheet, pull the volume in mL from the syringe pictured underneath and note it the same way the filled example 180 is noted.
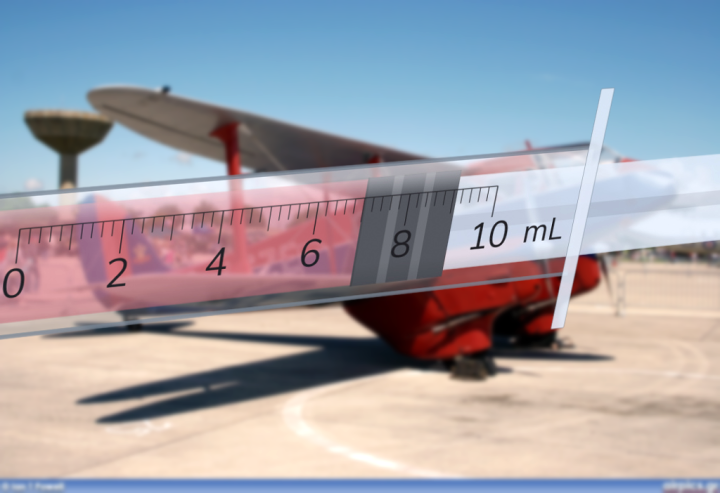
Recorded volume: 7
